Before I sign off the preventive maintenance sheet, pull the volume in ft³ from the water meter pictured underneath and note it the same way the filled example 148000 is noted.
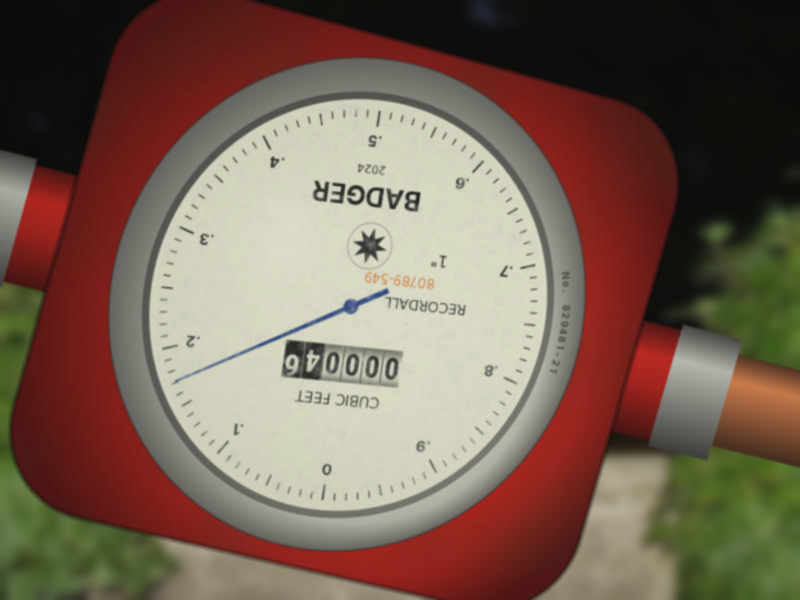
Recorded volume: 46.17
